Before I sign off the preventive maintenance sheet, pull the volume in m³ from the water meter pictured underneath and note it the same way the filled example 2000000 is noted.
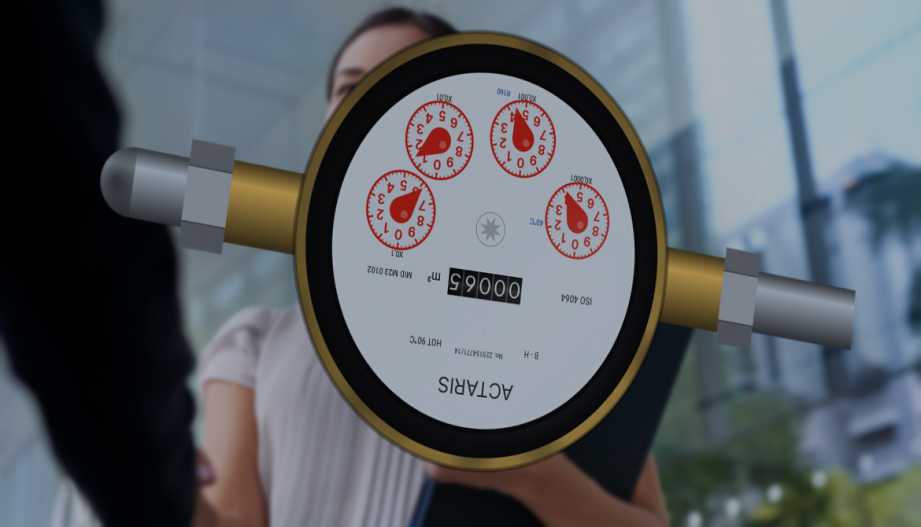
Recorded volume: 65.6144
